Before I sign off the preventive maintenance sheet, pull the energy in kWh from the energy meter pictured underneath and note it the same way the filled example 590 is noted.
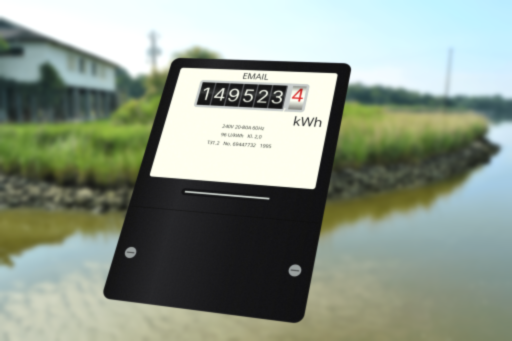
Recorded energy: 149523.4
